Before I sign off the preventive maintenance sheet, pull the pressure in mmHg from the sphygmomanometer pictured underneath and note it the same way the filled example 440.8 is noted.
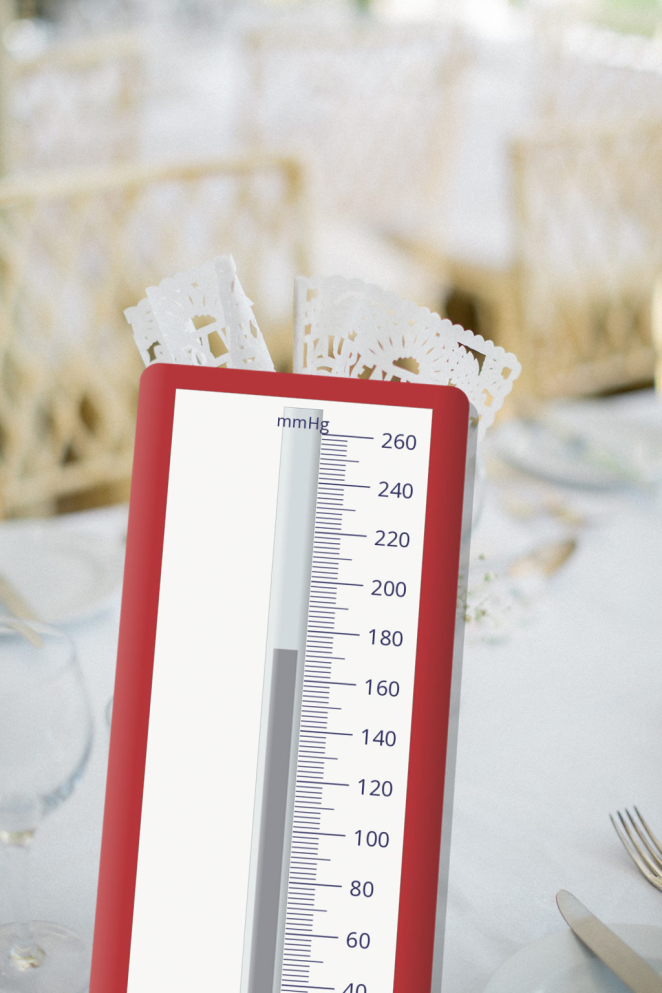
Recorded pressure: 172
